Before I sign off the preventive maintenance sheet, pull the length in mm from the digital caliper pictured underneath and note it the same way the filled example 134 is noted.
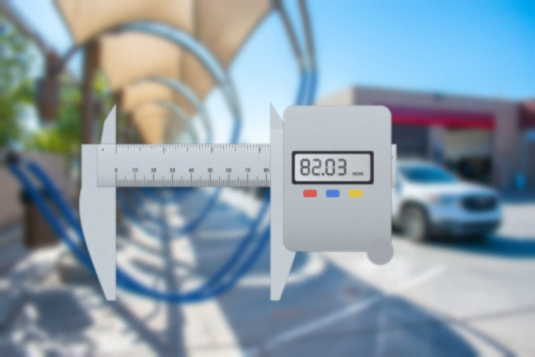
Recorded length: 82.03
